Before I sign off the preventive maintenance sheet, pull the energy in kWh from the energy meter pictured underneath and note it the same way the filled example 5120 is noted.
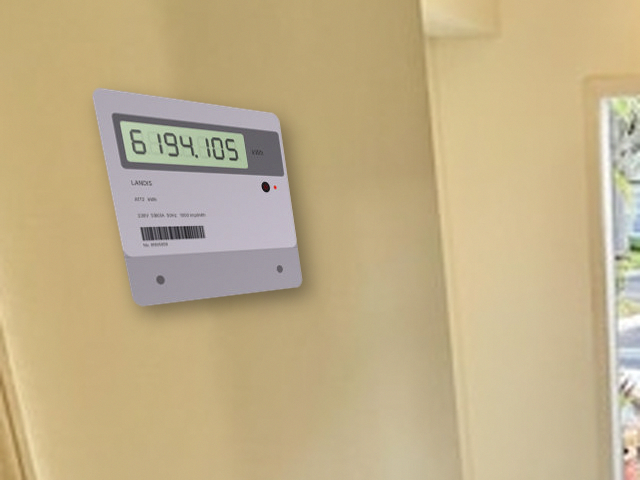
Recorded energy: 6194.105
